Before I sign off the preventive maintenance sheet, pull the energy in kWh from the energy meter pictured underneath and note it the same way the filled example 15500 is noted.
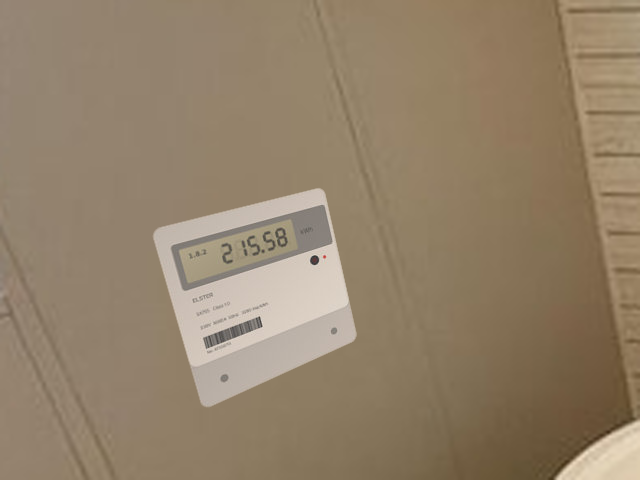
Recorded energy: 215.58
